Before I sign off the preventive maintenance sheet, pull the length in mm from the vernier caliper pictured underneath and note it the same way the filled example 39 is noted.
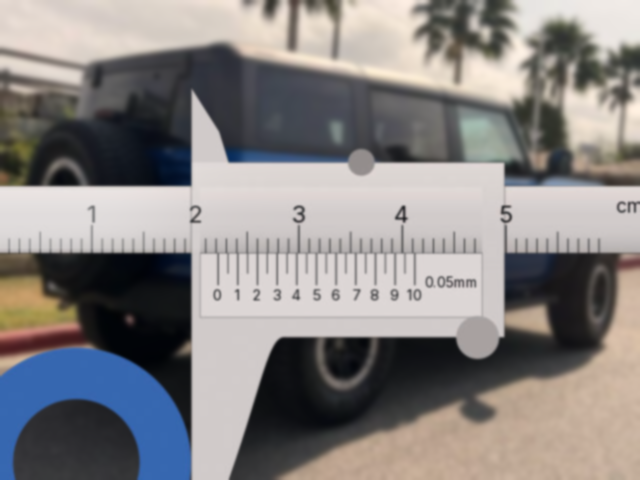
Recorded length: 22.2
